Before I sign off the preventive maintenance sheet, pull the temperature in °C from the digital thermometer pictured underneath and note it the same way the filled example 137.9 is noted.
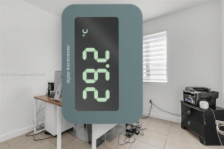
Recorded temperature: 29.2
